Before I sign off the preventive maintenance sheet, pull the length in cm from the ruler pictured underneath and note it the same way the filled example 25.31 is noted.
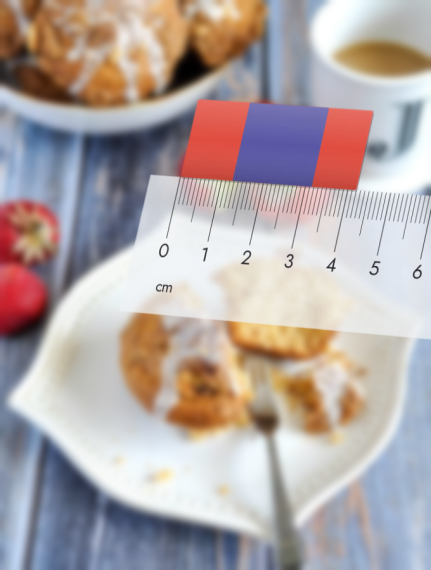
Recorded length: 4.2
